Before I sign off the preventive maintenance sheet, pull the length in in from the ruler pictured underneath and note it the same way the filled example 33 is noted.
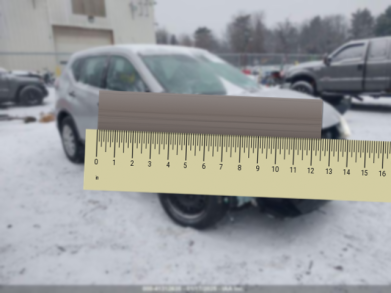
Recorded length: 12.5
